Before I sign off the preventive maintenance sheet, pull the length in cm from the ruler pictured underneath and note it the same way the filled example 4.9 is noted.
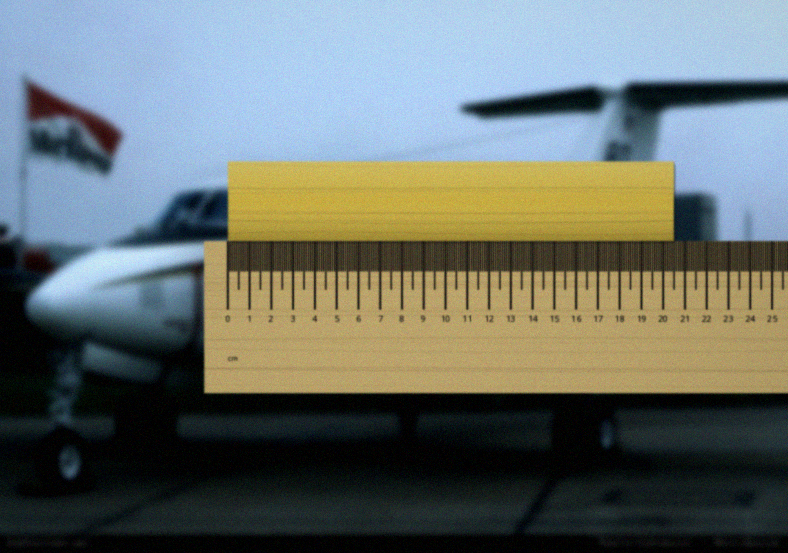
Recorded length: 20.5
